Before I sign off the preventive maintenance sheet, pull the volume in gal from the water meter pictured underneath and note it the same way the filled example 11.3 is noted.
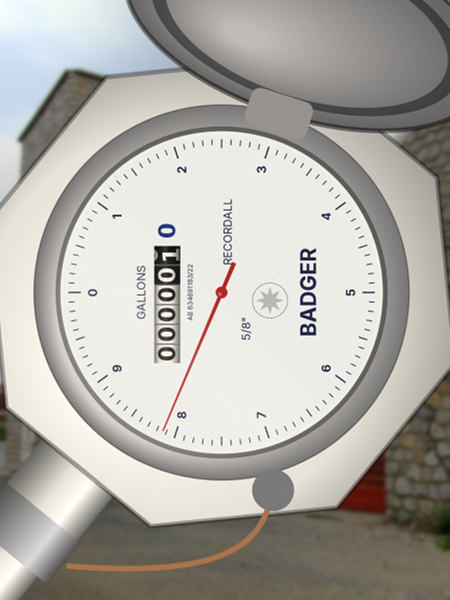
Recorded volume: 8.1
